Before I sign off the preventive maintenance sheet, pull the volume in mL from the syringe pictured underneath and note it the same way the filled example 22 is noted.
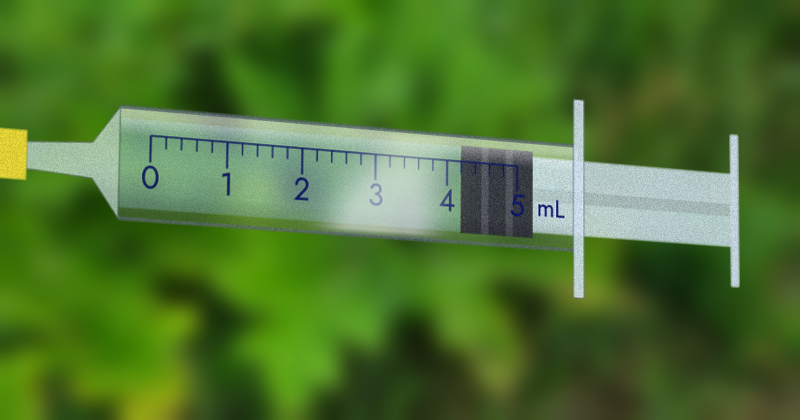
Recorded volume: 4.2
